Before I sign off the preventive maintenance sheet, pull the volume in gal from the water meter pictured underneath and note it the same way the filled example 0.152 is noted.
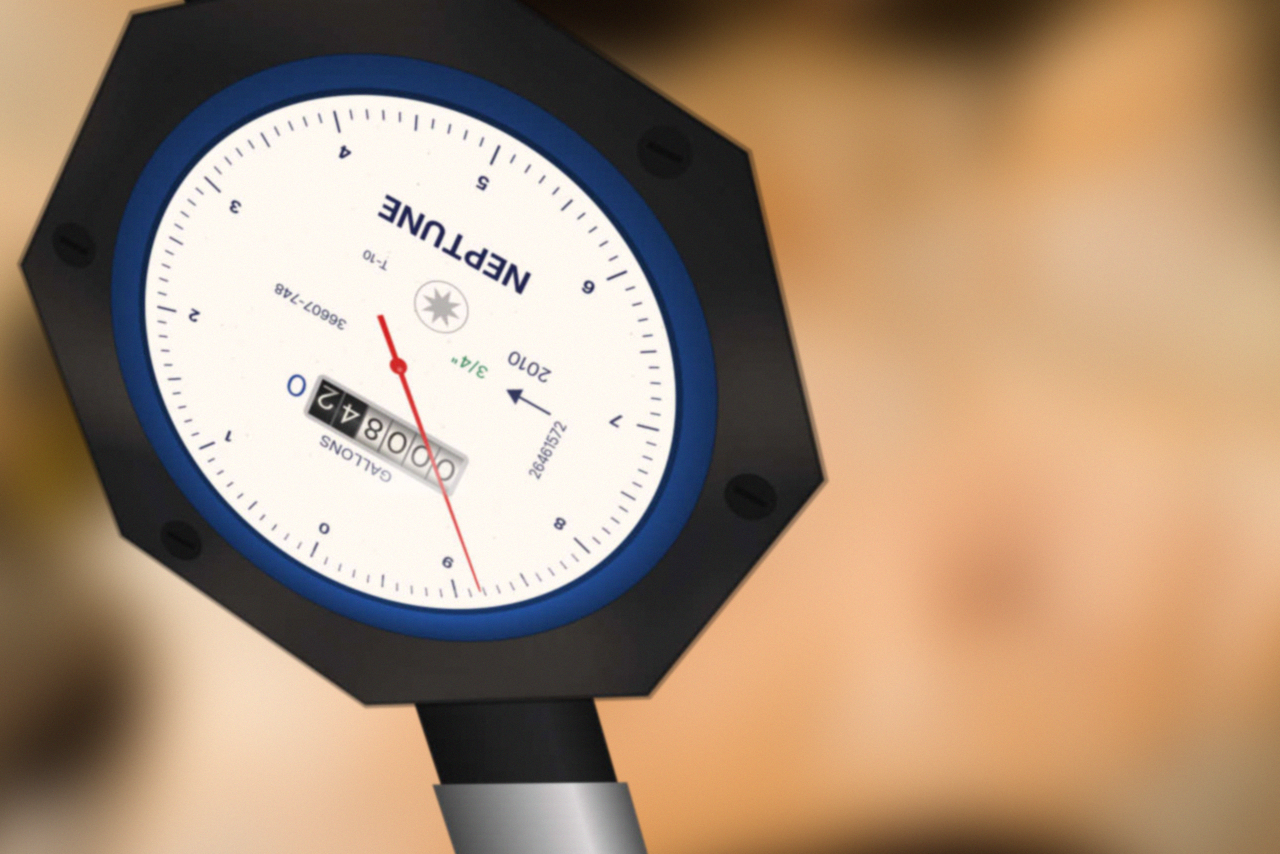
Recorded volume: 8418.8
